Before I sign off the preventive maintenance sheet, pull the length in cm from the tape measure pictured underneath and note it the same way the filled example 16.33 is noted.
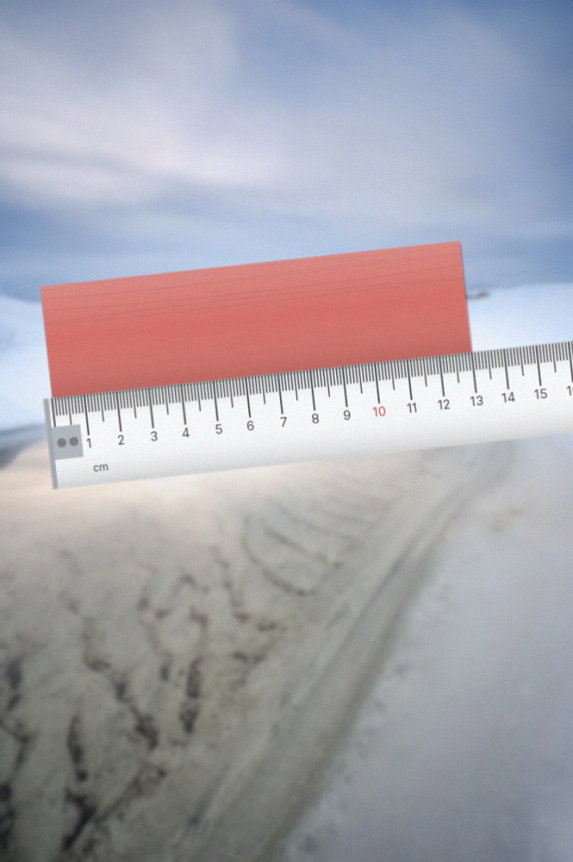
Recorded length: 13
